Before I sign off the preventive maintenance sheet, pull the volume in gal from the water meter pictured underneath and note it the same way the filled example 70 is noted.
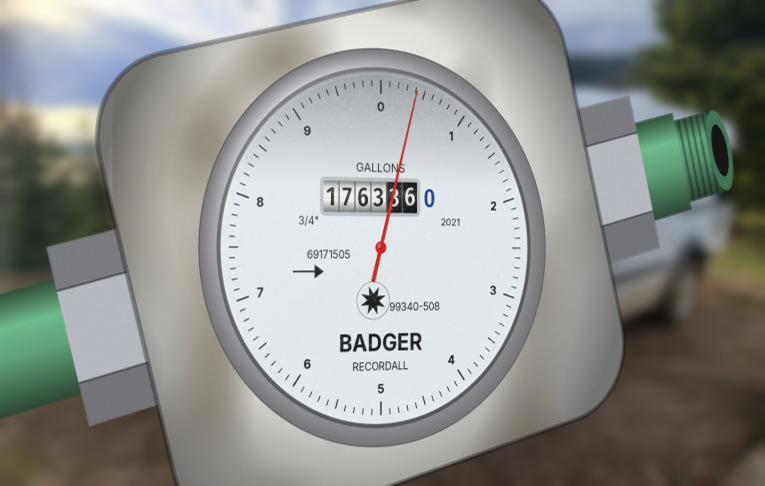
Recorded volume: 1763360.4
